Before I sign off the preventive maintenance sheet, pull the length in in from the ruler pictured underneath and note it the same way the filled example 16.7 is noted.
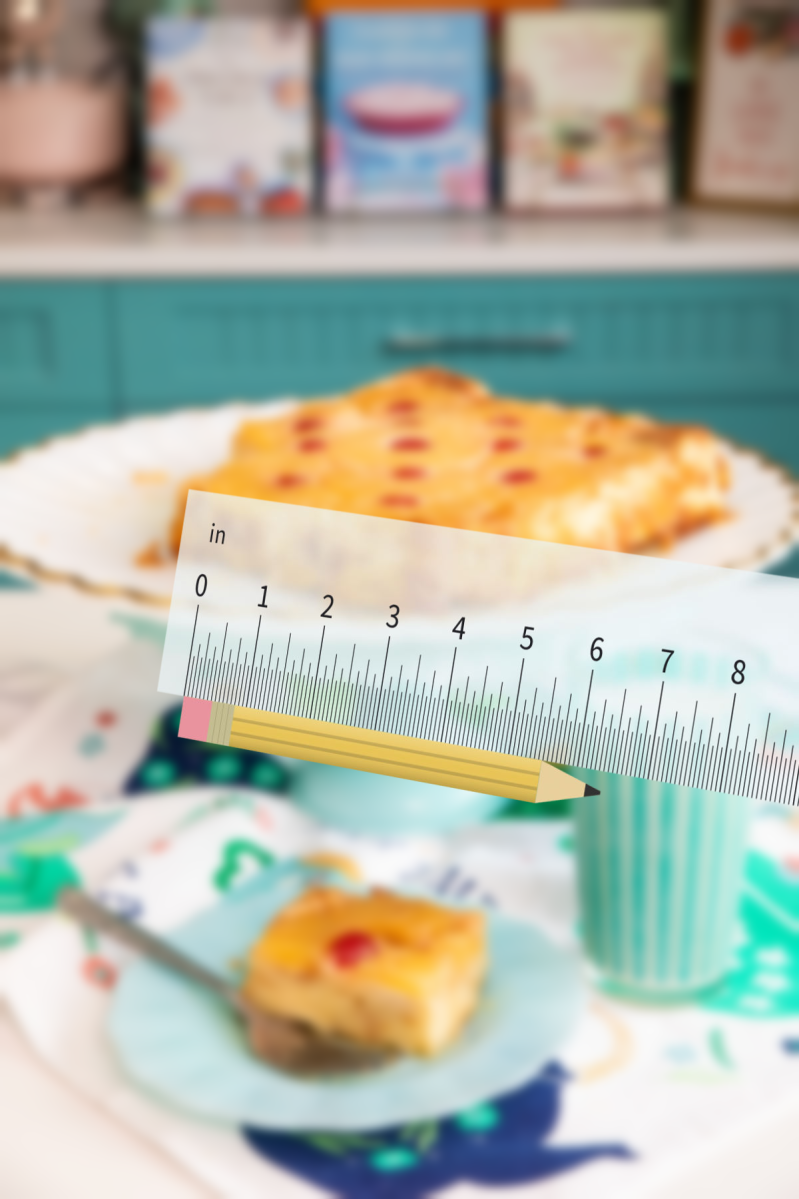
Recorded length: 6.375
